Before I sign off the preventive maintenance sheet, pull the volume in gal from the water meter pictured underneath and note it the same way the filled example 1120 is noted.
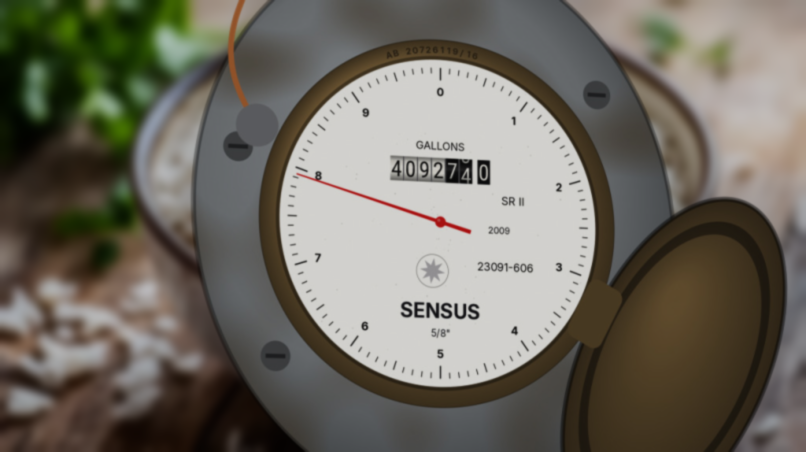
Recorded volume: 4092737.9
